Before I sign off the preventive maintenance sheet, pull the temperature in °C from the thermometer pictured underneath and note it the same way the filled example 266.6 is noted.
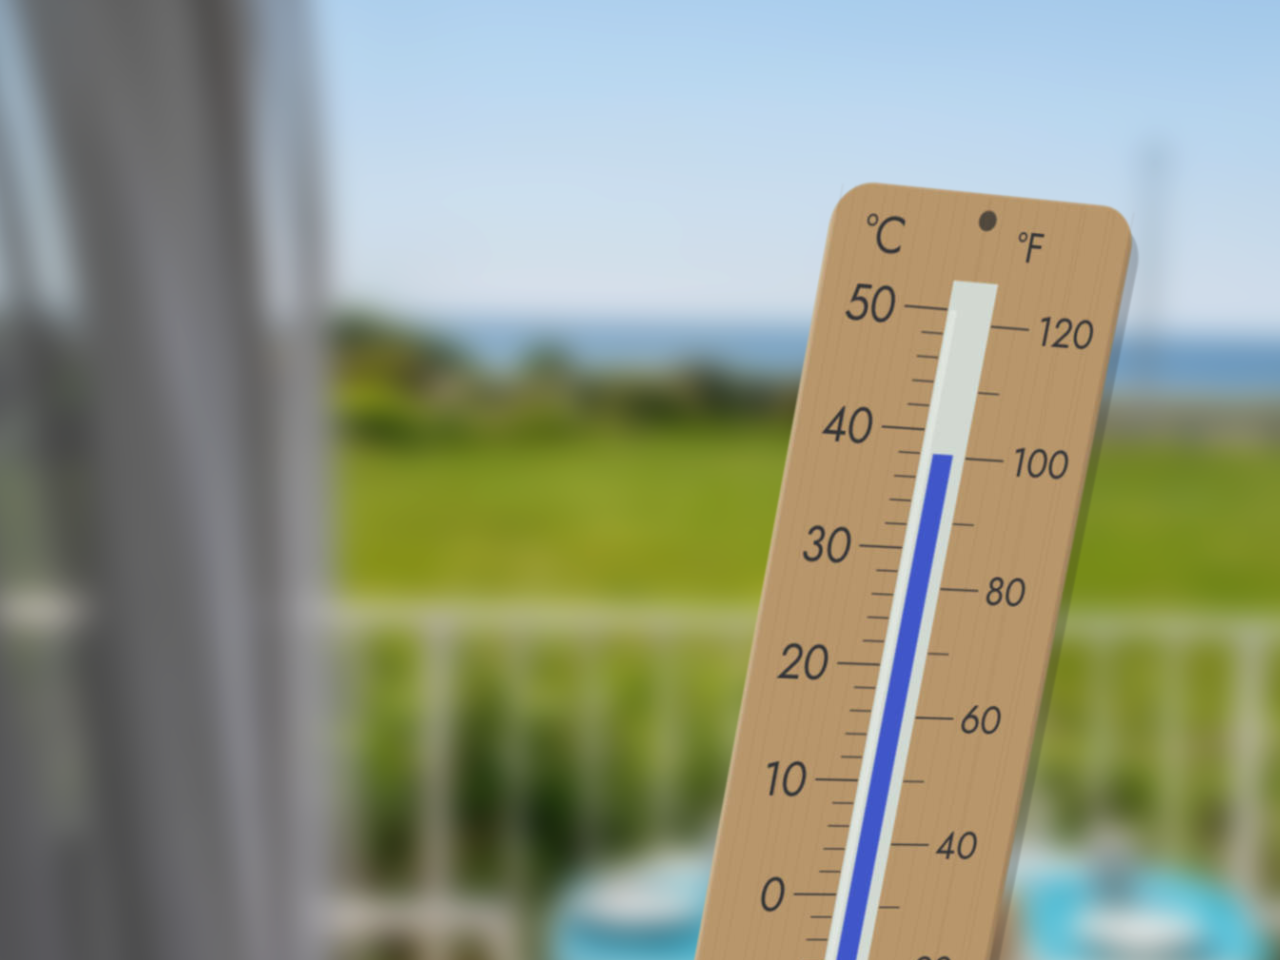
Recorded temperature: 38
